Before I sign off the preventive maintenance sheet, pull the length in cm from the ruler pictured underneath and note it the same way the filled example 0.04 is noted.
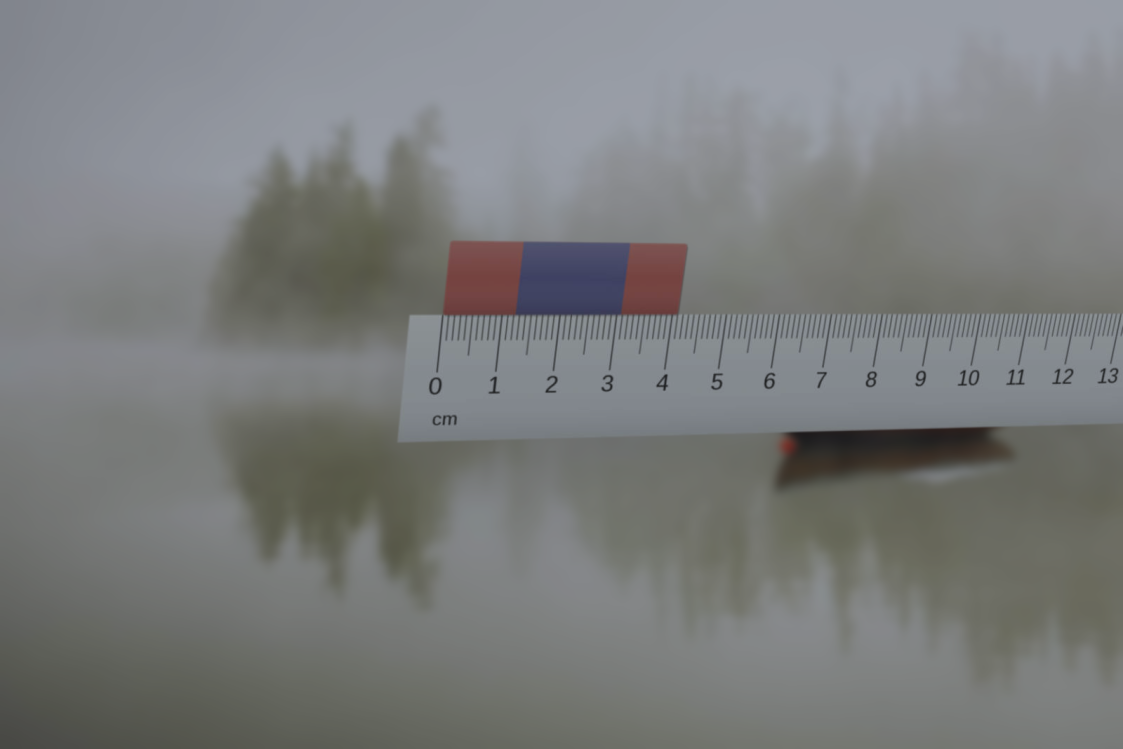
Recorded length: 4.1
